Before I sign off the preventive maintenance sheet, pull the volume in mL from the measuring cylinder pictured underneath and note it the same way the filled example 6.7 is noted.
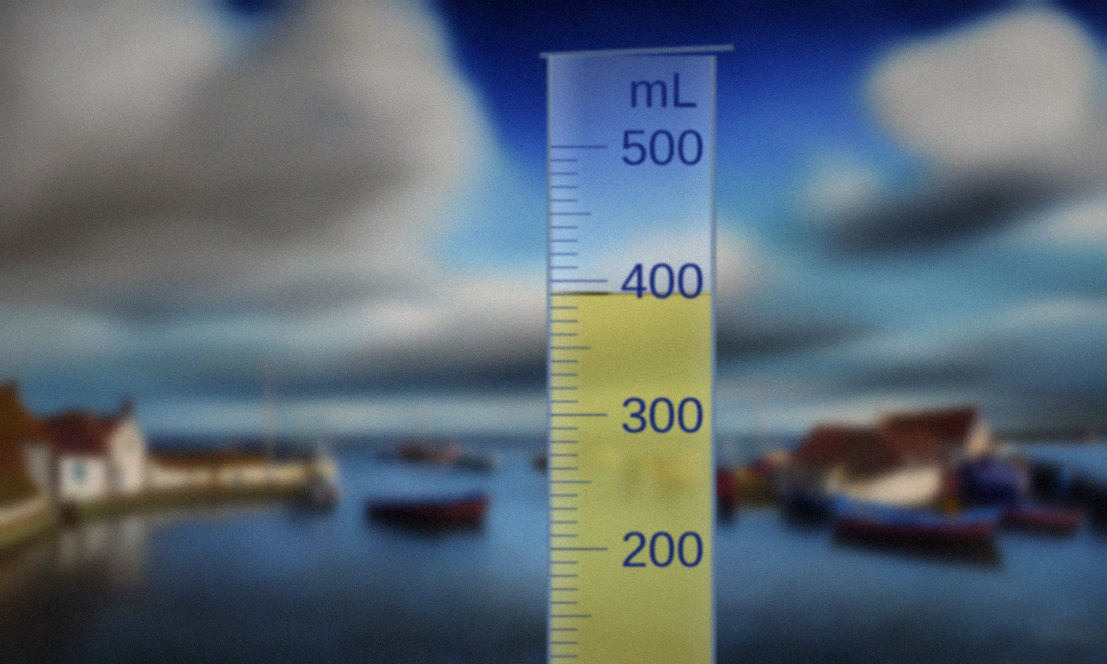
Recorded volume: 390
